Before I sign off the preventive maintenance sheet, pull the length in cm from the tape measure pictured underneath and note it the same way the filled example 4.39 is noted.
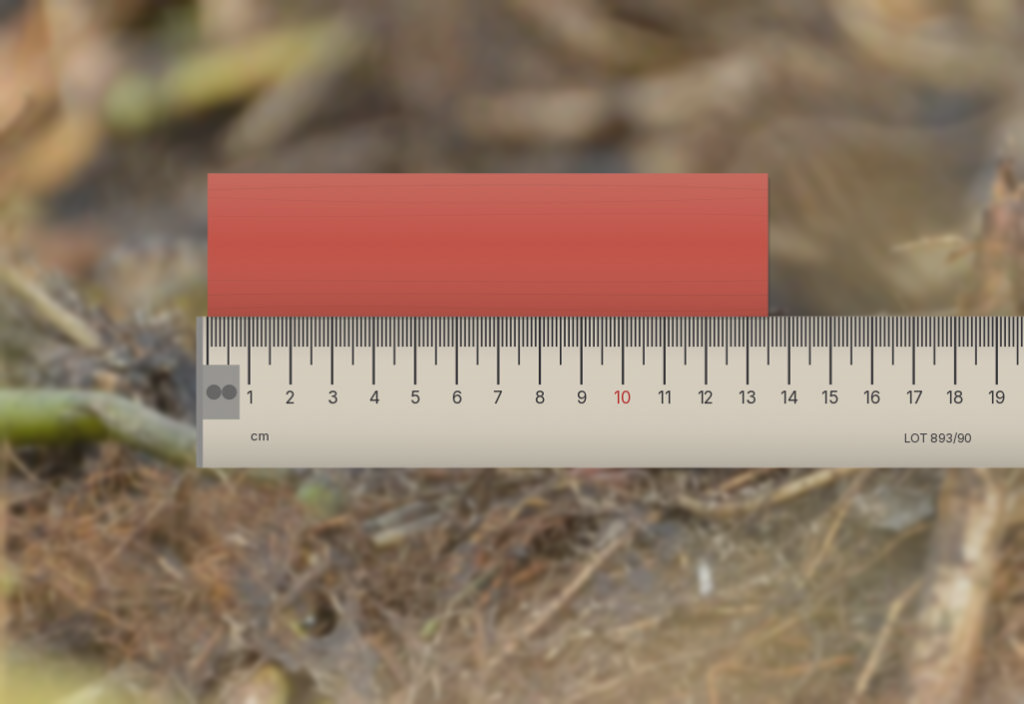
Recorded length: 13.5
